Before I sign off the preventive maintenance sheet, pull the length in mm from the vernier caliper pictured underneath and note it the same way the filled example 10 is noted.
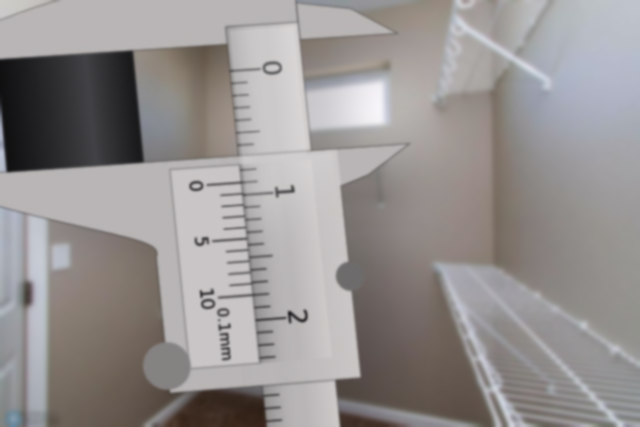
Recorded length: 9.0
